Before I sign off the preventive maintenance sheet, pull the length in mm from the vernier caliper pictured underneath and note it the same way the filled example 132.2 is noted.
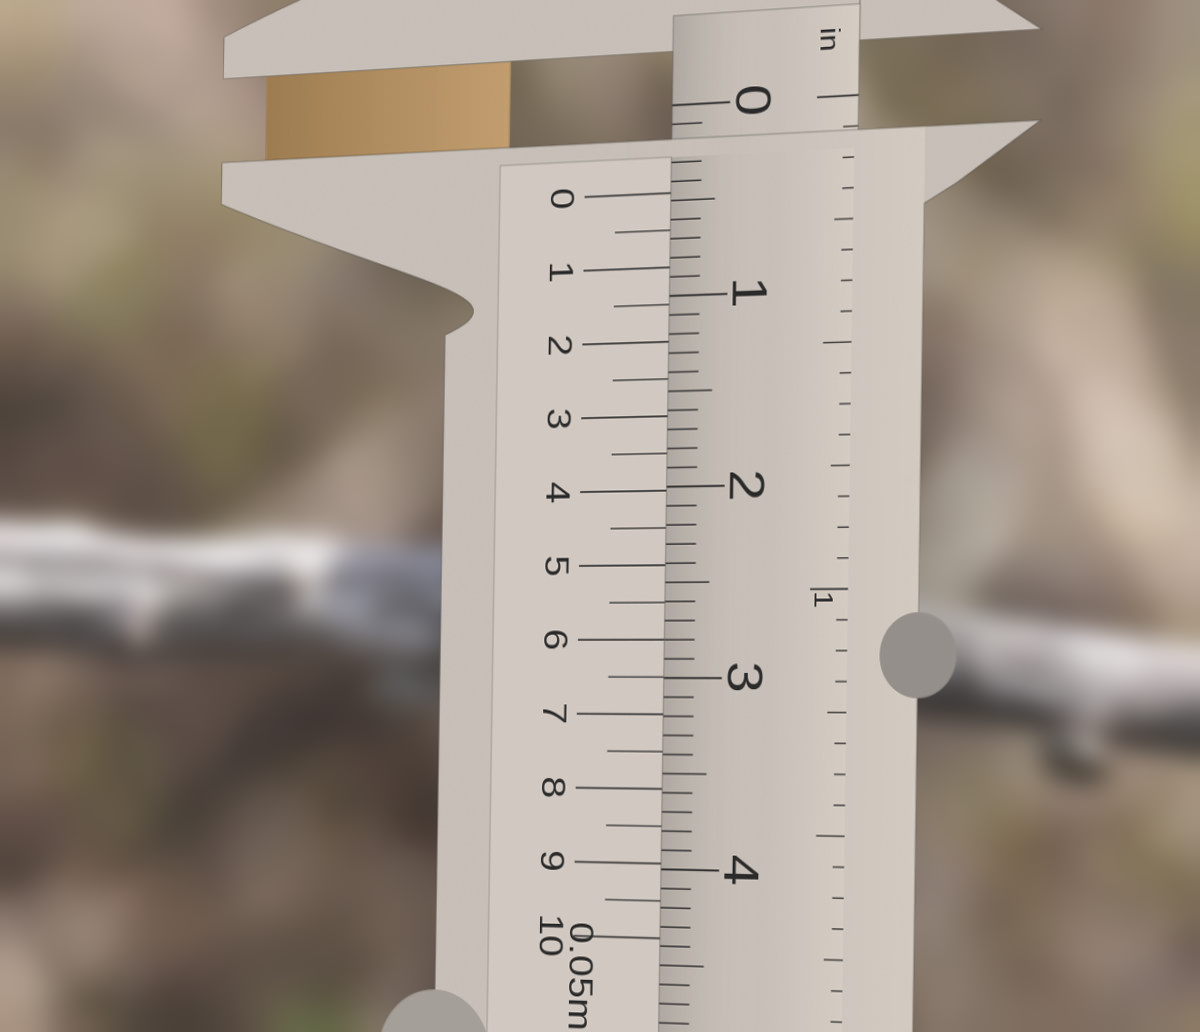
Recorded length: 4.6
